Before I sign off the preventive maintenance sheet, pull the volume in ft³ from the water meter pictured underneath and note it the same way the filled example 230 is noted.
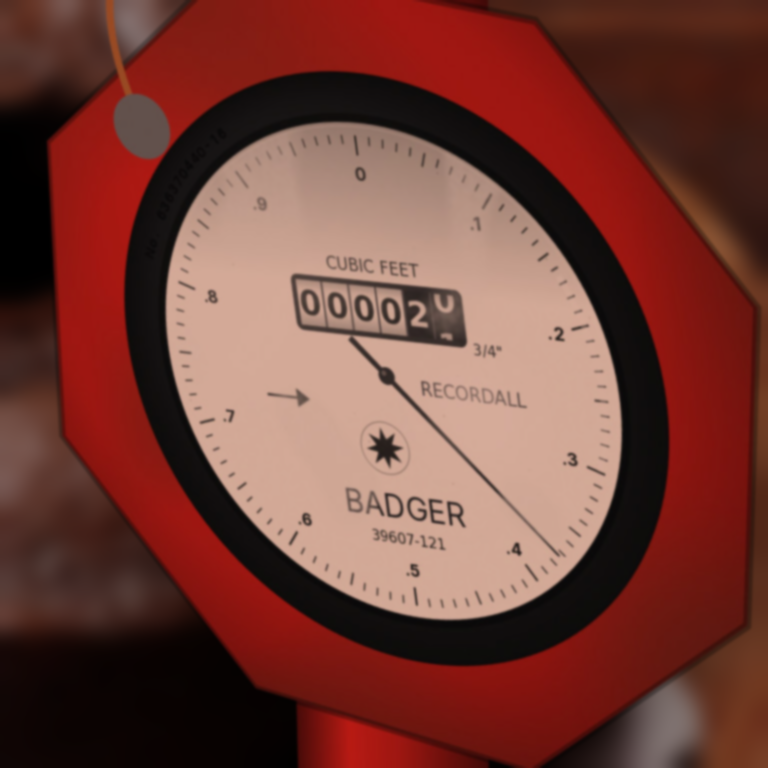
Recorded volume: 20.37
